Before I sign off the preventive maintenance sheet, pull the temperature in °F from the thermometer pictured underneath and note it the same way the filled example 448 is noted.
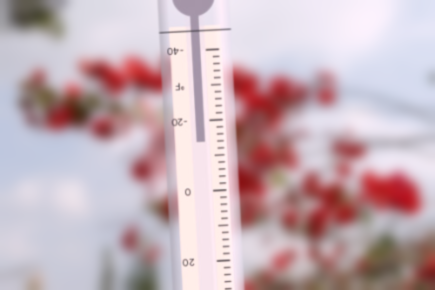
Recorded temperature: -14
